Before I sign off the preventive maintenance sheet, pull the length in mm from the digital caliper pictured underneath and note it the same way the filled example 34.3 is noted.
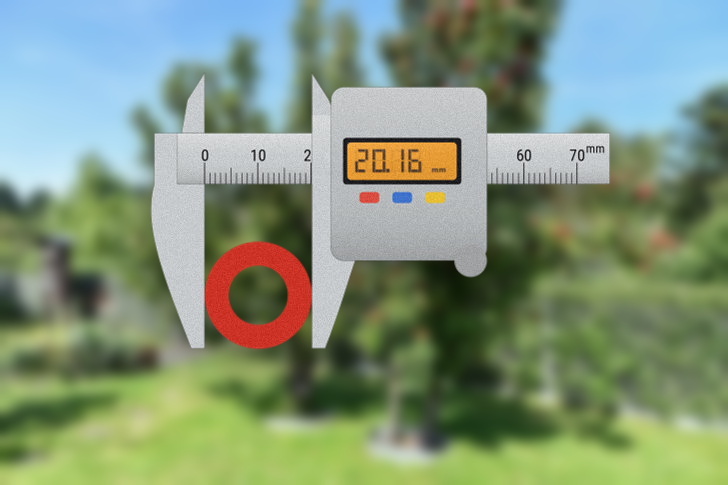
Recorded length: 20.16
